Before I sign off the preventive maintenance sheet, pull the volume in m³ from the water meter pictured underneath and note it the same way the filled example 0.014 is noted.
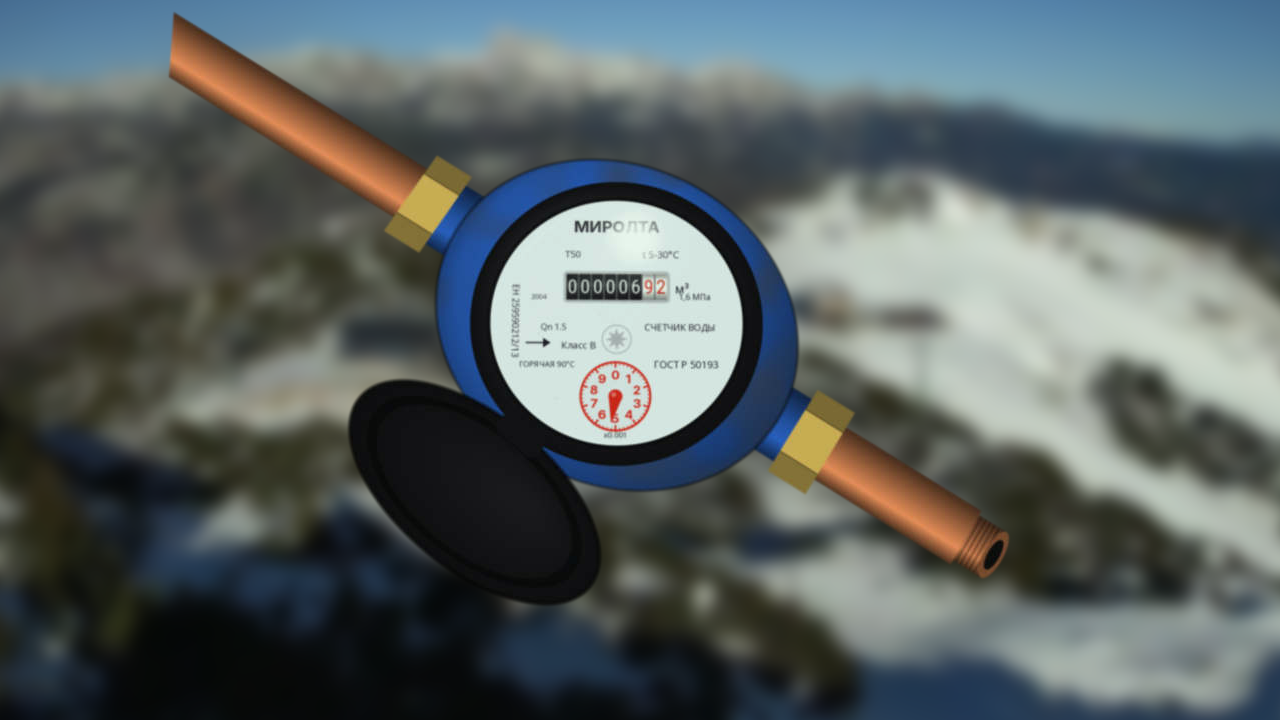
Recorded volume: 6.925
